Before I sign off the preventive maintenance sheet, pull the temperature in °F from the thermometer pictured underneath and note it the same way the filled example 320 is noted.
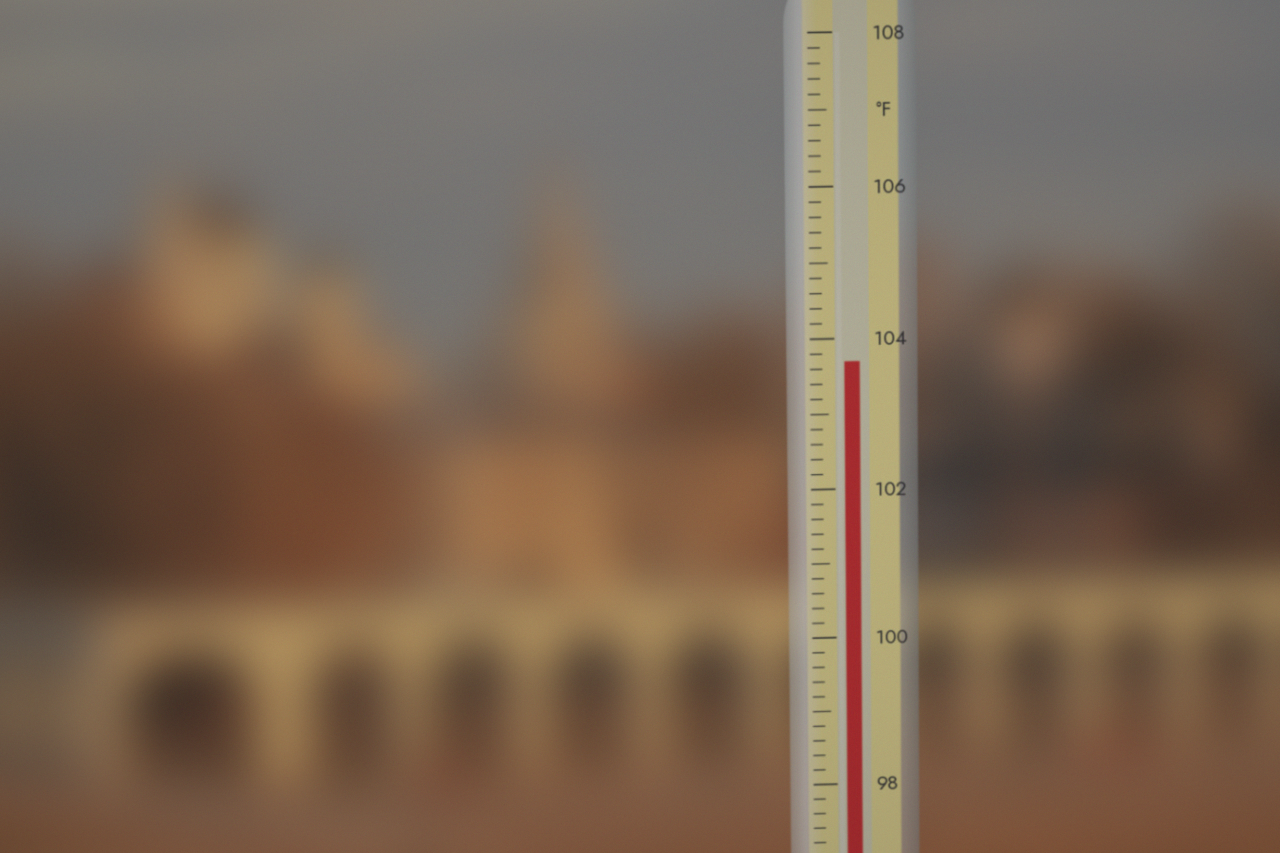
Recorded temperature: 103.7
